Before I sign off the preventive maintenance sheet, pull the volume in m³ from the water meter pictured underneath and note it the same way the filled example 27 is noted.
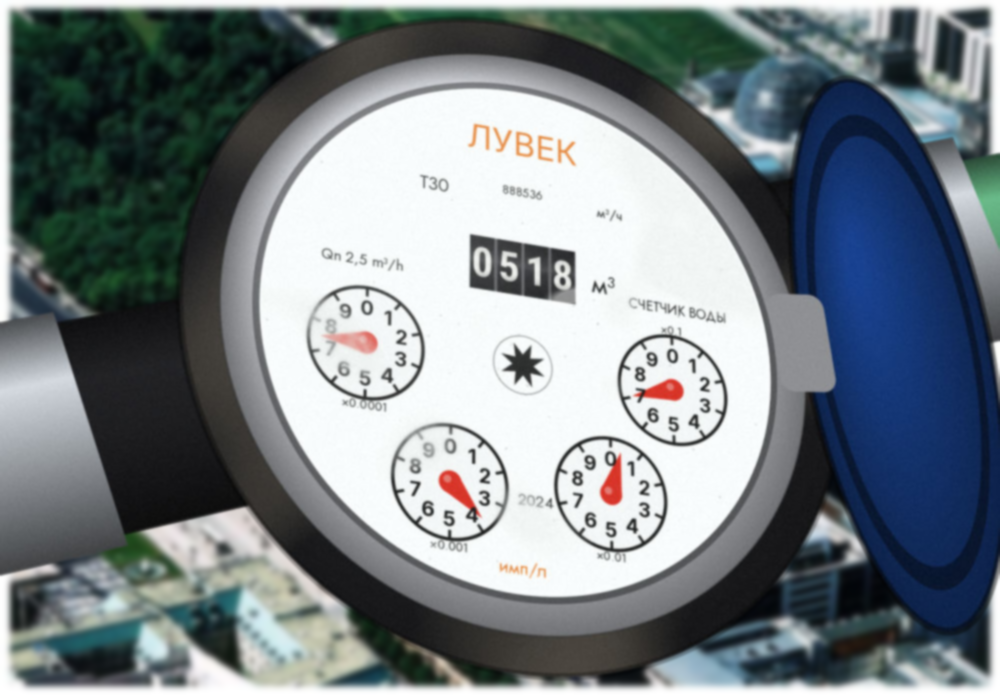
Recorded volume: 518.7037
